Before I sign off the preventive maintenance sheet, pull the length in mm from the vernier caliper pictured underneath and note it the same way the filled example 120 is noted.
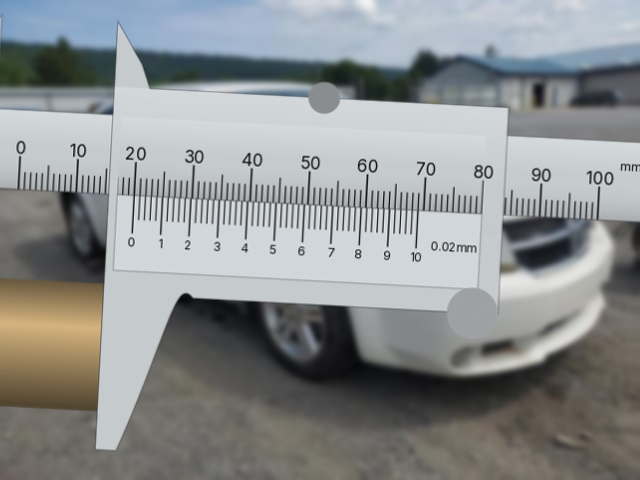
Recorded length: 20.0
